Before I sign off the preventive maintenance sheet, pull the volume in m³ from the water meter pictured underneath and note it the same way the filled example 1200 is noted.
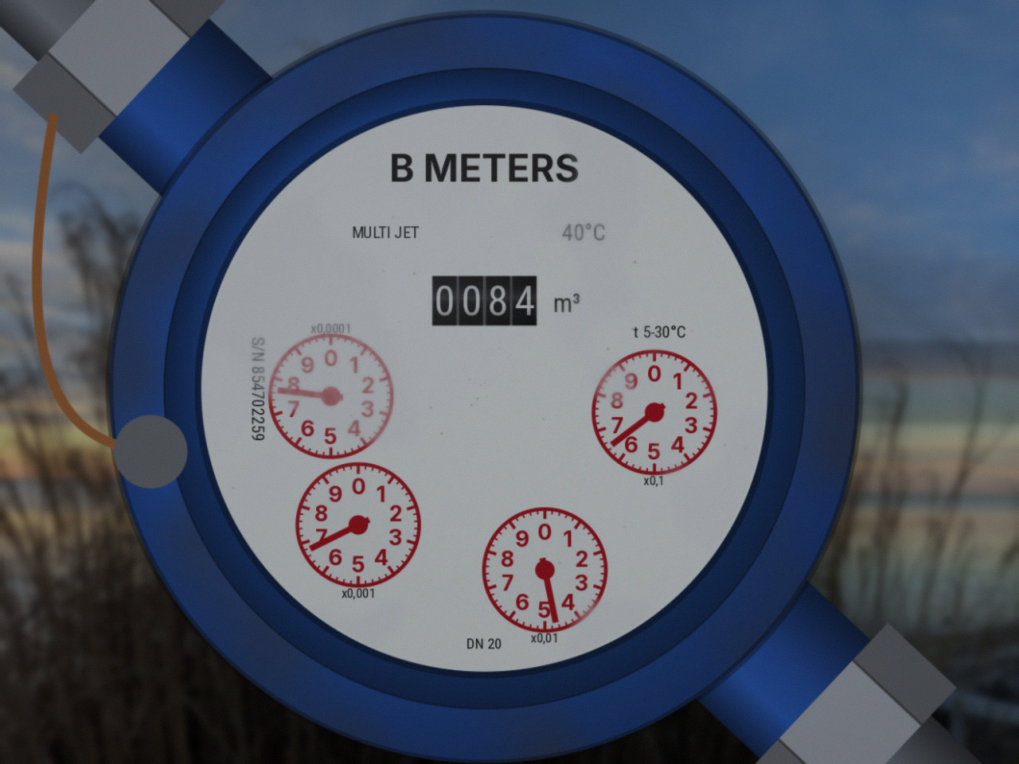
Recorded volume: 84.6467
